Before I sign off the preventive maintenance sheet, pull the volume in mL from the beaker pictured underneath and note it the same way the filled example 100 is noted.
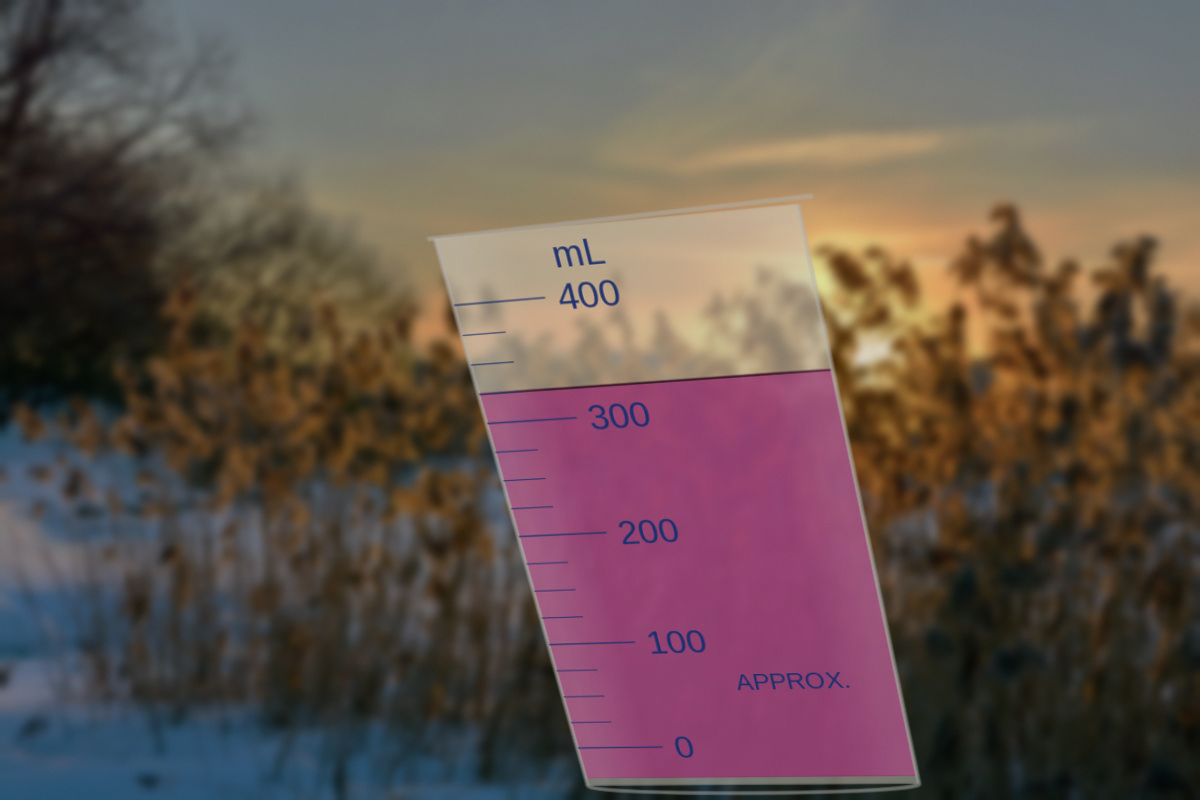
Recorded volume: 325
